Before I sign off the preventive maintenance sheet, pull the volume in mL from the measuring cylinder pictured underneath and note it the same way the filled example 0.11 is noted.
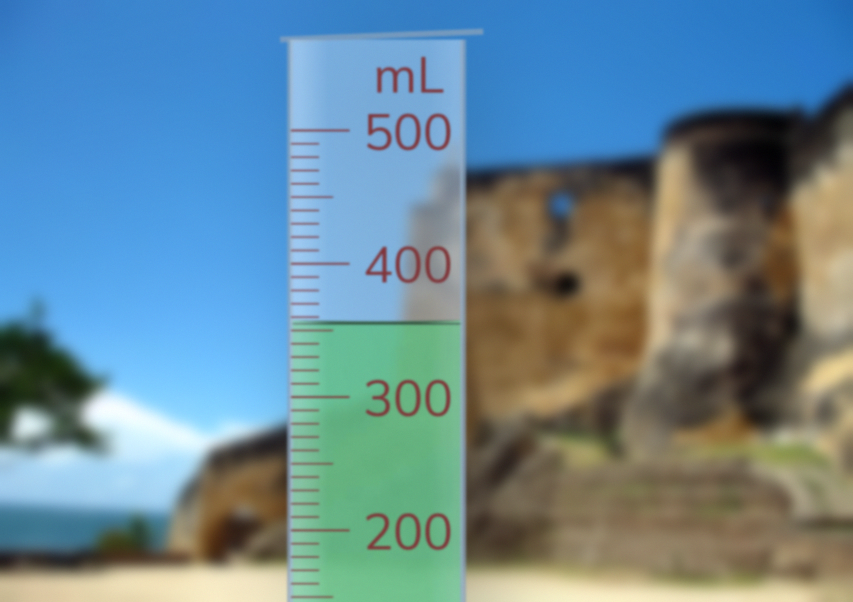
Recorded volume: 355
